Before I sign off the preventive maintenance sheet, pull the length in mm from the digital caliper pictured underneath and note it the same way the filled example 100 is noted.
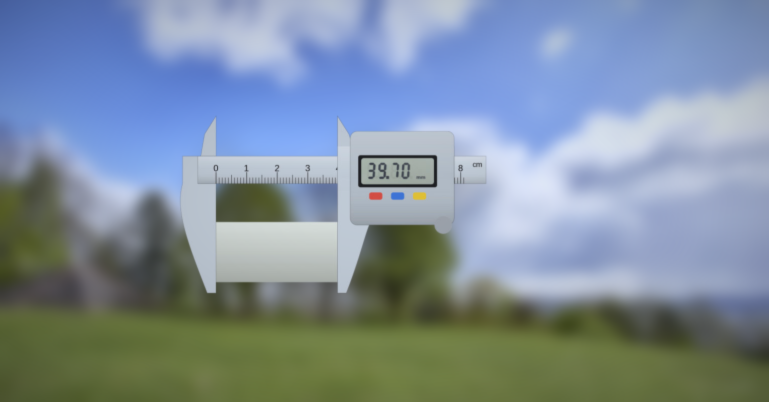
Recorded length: 39.70
